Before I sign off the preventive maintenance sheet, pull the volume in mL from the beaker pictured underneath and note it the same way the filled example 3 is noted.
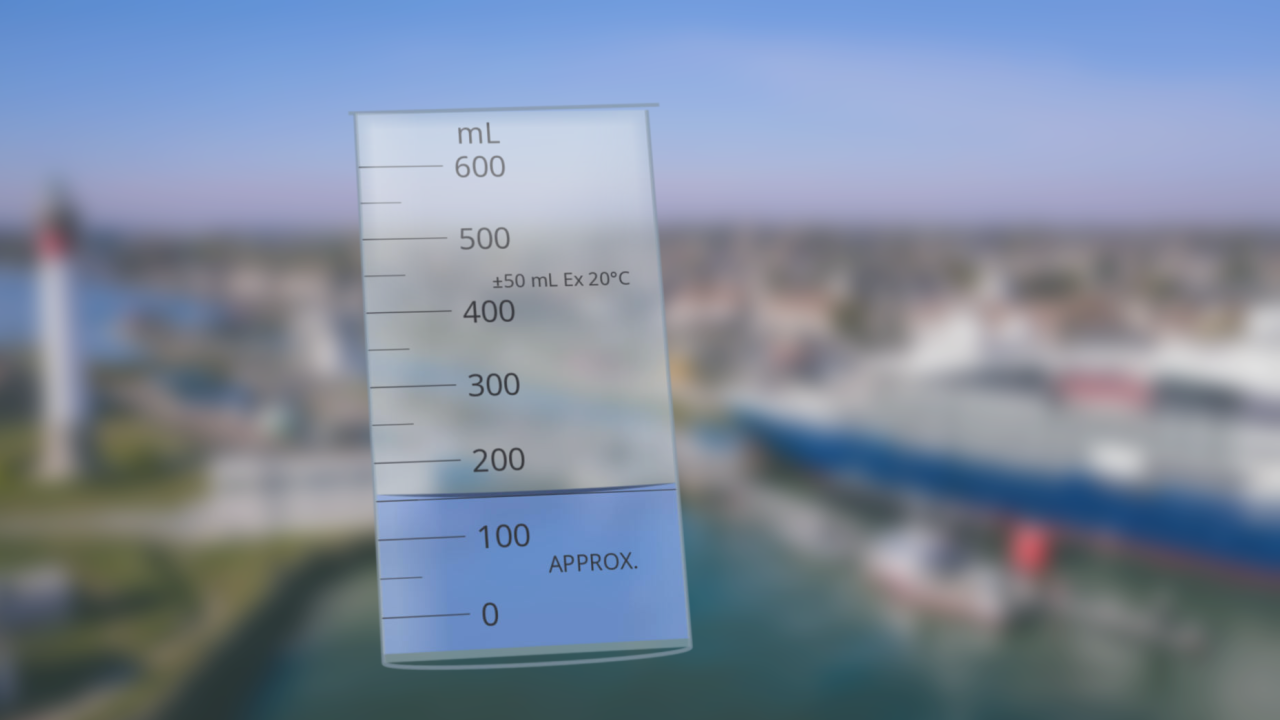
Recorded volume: 150
